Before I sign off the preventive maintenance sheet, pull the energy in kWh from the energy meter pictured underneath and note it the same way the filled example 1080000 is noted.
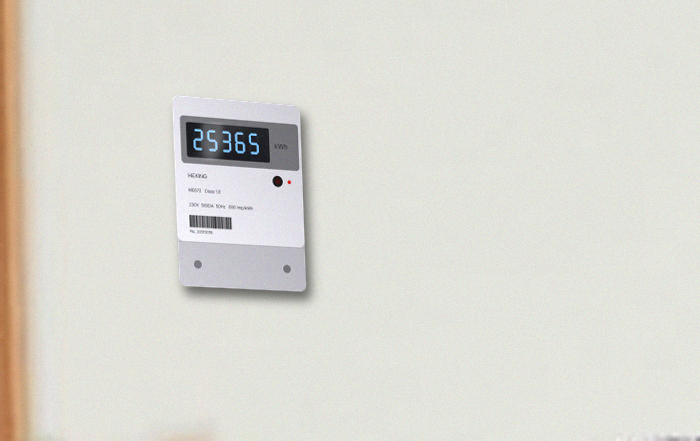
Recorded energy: 25365
